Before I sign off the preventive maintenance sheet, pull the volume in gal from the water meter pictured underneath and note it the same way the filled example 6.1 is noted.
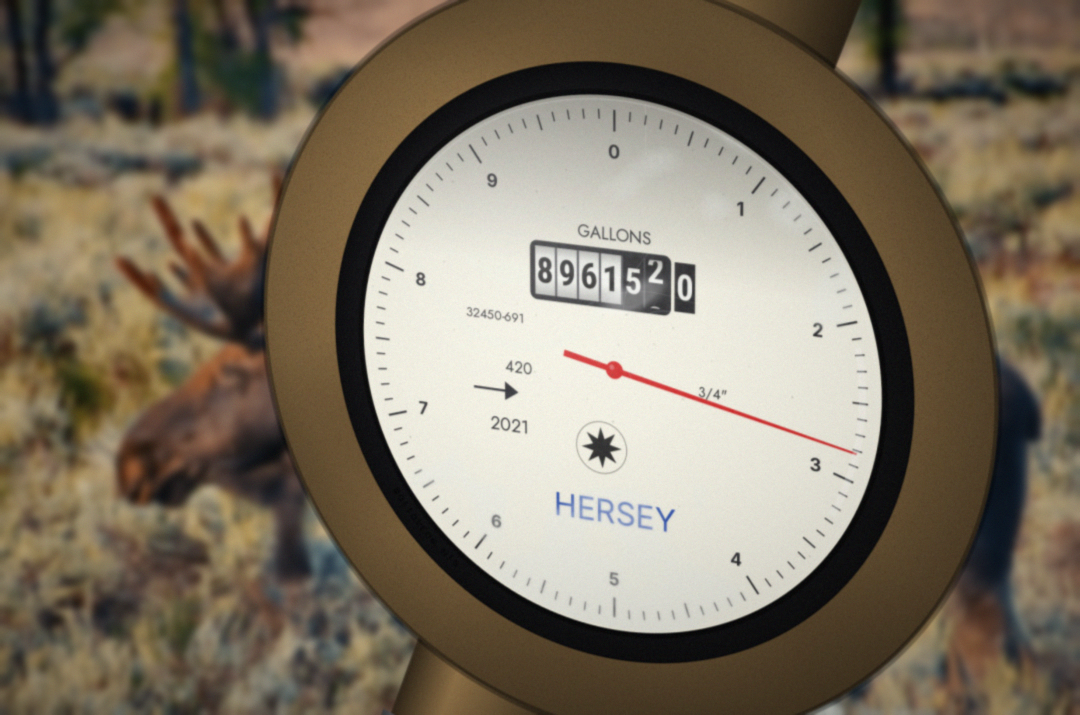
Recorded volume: 8961522.8
